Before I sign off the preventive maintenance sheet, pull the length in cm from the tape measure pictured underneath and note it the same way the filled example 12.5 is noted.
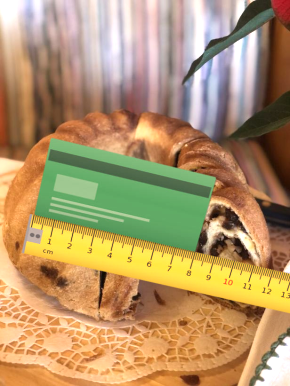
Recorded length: 8
